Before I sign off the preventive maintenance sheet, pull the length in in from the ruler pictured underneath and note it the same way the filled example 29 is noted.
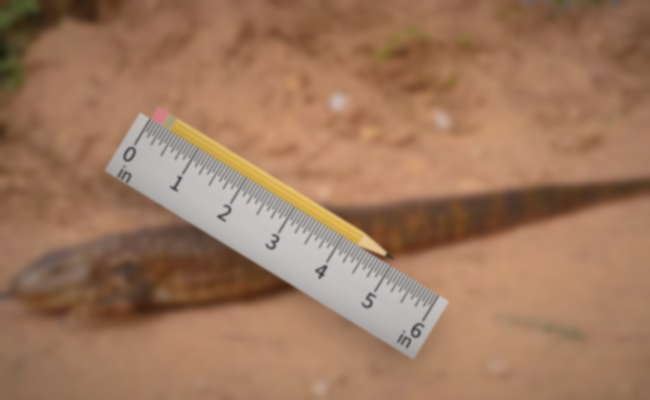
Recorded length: 5
